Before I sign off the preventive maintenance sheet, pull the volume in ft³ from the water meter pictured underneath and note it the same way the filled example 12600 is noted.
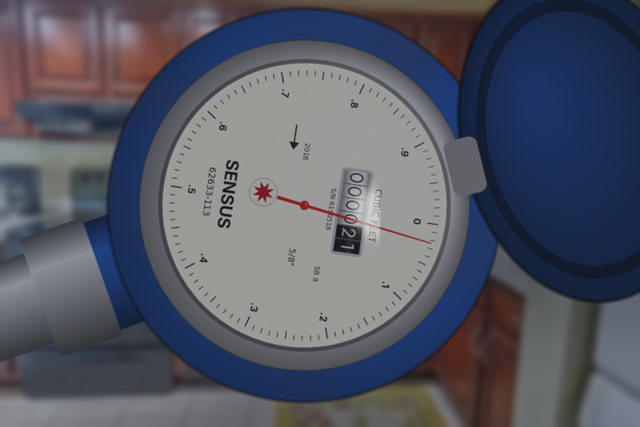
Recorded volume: 21.02
